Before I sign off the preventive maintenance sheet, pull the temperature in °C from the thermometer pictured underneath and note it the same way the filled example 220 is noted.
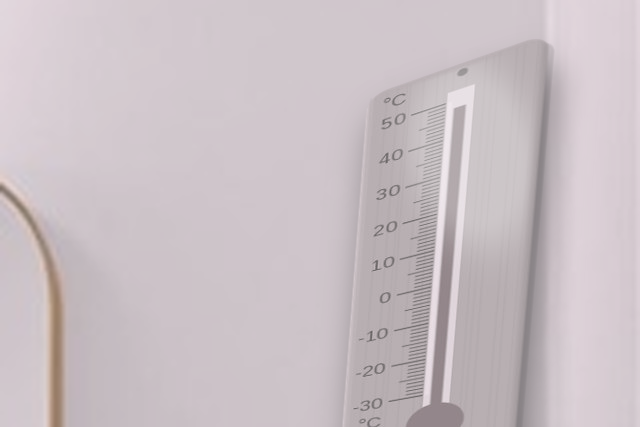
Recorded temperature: 48
